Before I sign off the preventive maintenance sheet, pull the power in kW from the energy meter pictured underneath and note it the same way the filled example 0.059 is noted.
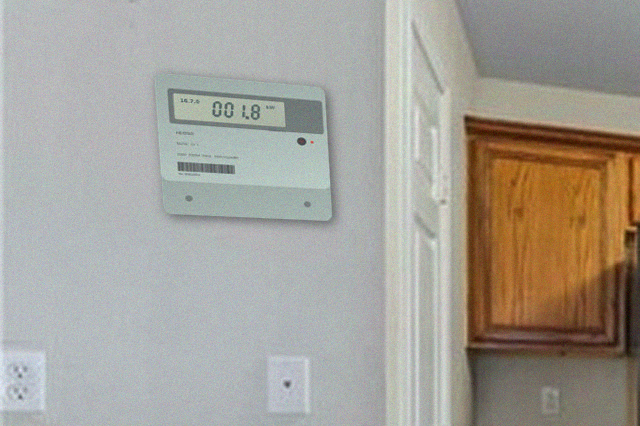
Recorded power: 1.8
